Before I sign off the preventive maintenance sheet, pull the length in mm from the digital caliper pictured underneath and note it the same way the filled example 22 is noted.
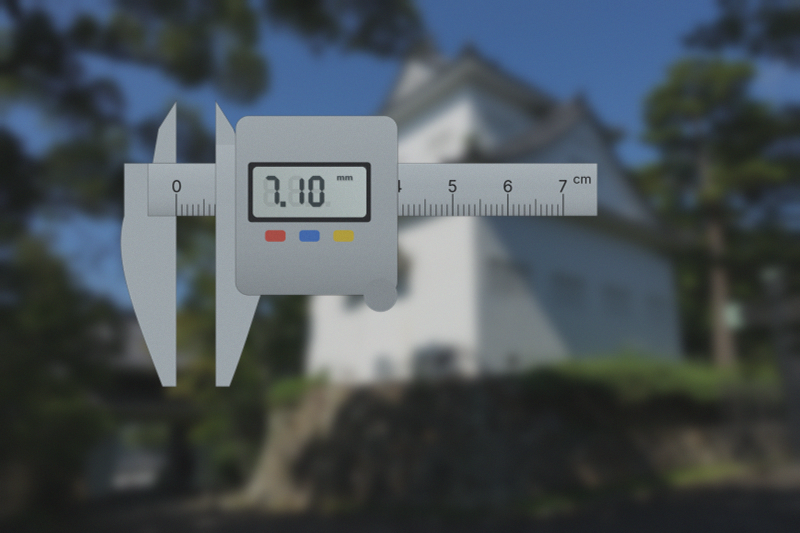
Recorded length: 7.10
